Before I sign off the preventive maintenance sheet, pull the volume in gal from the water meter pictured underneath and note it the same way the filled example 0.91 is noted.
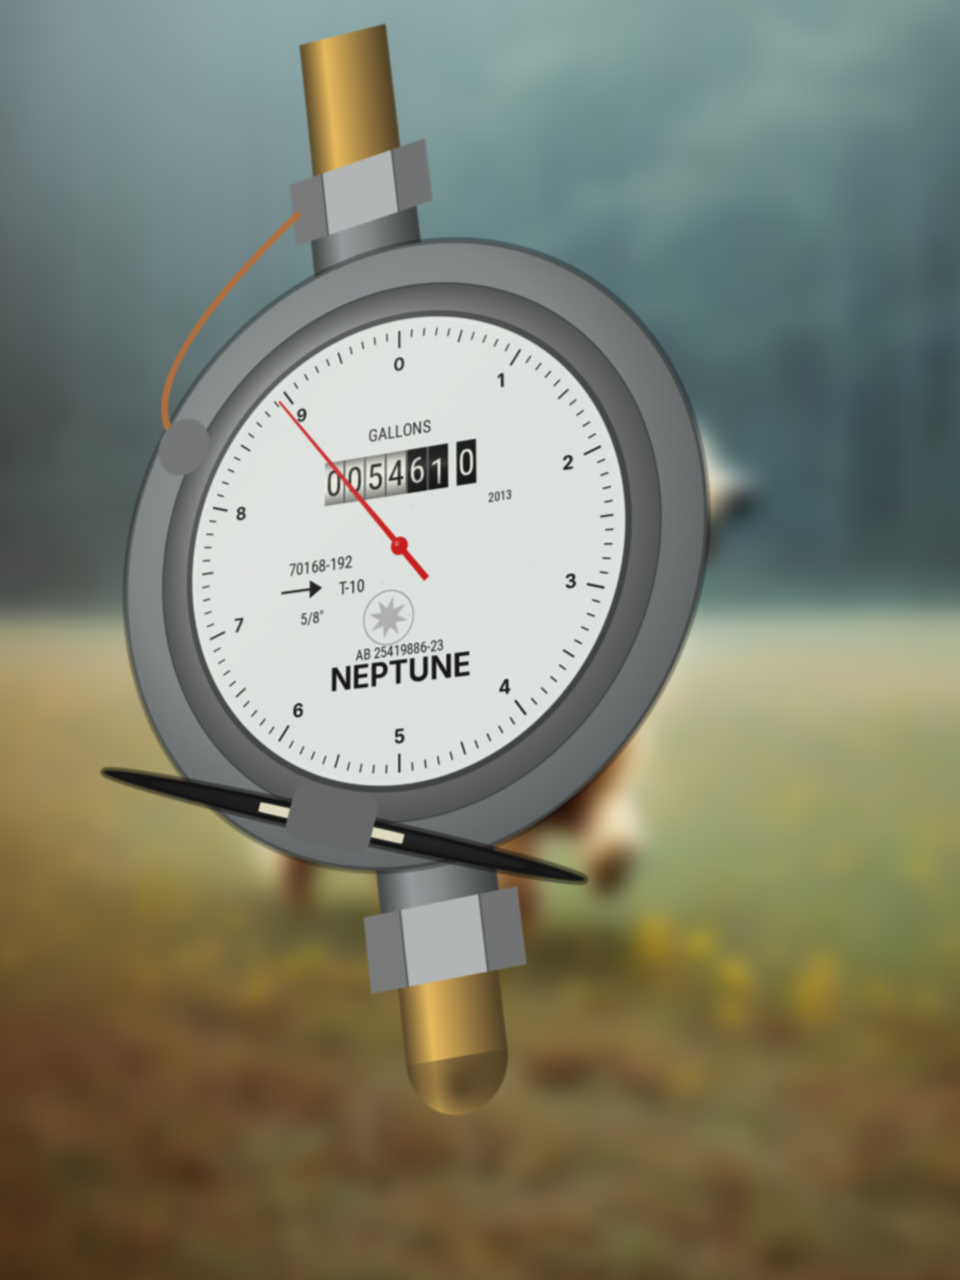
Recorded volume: 54608.9
